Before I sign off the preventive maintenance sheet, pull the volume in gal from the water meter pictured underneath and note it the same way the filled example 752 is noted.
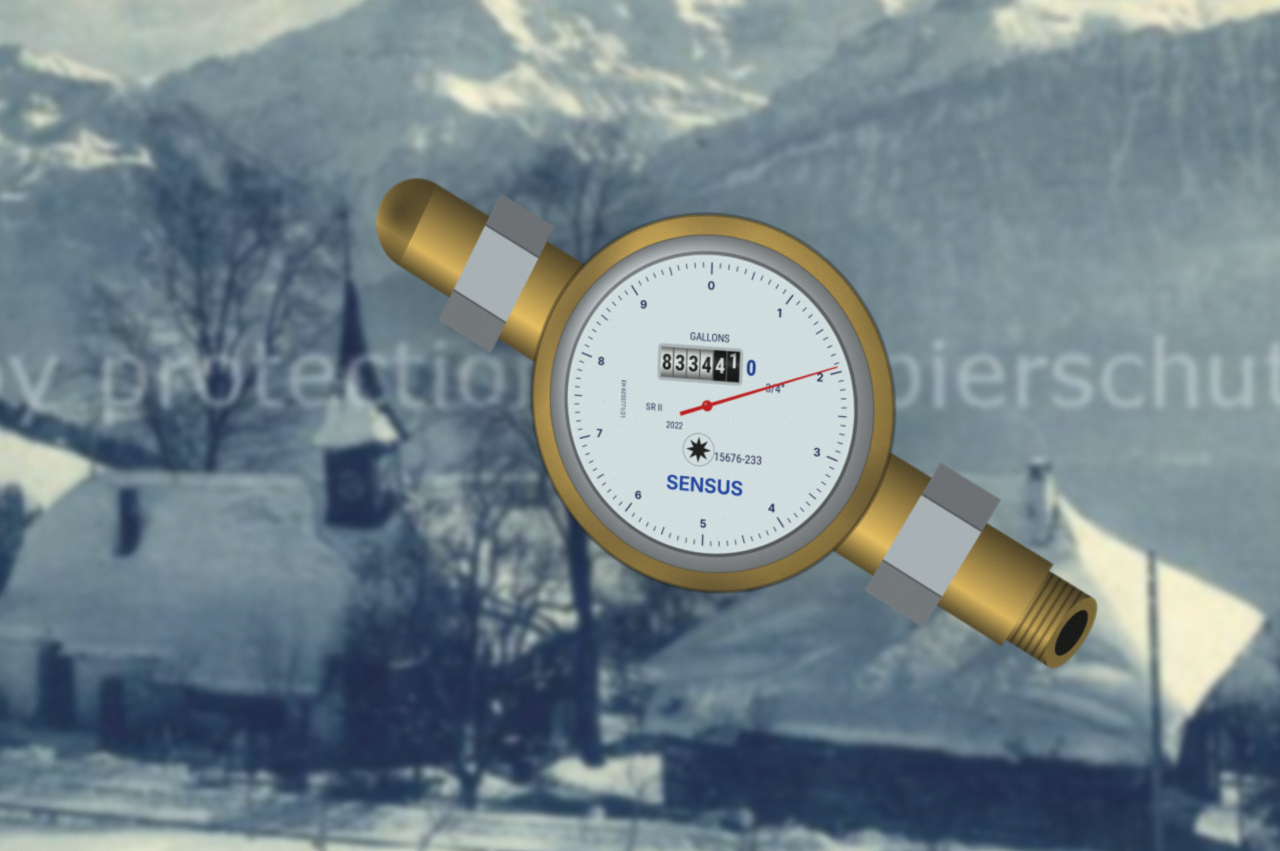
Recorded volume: 8334411.9
